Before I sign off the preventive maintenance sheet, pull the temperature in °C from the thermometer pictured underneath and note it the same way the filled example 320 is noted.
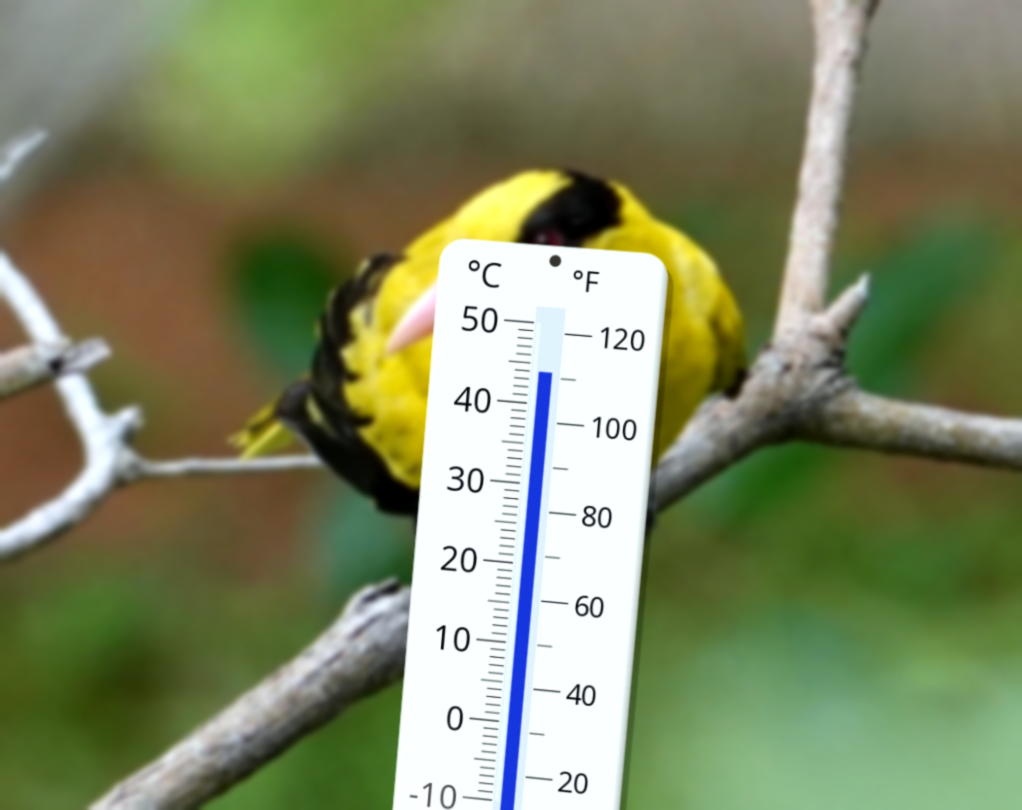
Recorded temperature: 44
